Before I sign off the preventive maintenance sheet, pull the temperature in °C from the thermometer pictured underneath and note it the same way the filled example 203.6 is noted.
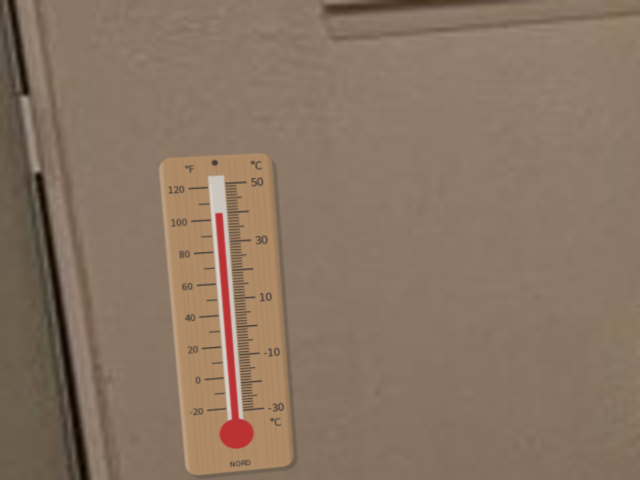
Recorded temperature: 40
